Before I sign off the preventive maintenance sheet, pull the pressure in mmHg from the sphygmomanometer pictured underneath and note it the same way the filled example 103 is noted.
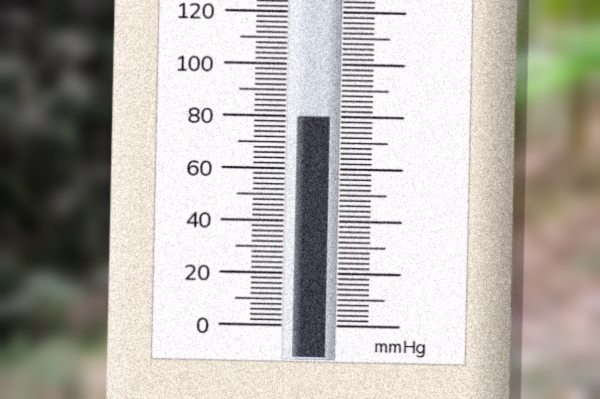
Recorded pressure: 80
